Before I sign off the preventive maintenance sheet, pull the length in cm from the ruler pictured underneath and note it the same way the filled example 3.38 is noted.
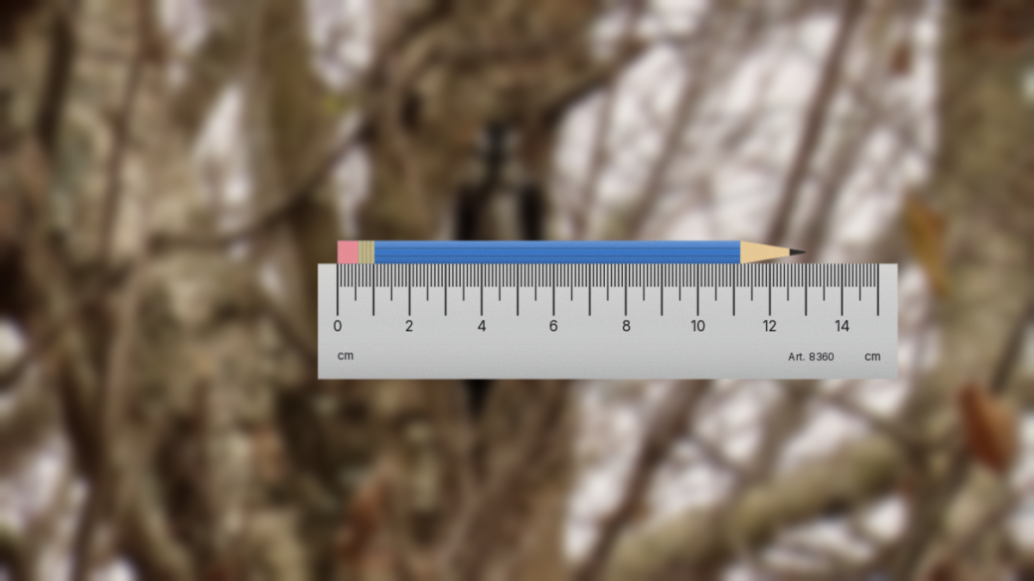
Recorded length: 13
